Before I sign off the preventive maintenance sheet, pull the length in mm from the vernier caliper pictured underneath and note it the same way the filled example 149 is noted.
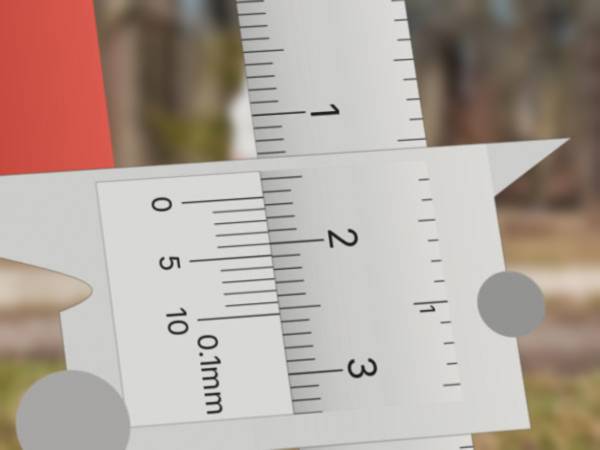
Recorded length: 16.4
